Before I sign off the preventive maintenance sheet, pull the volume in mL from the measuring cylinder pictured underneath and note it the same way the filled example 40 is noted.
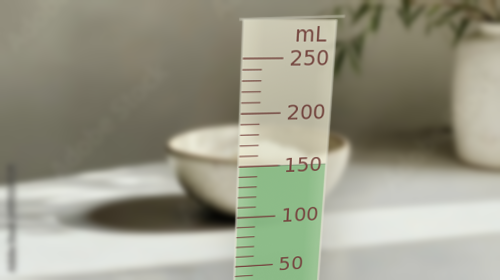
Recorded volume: 150
